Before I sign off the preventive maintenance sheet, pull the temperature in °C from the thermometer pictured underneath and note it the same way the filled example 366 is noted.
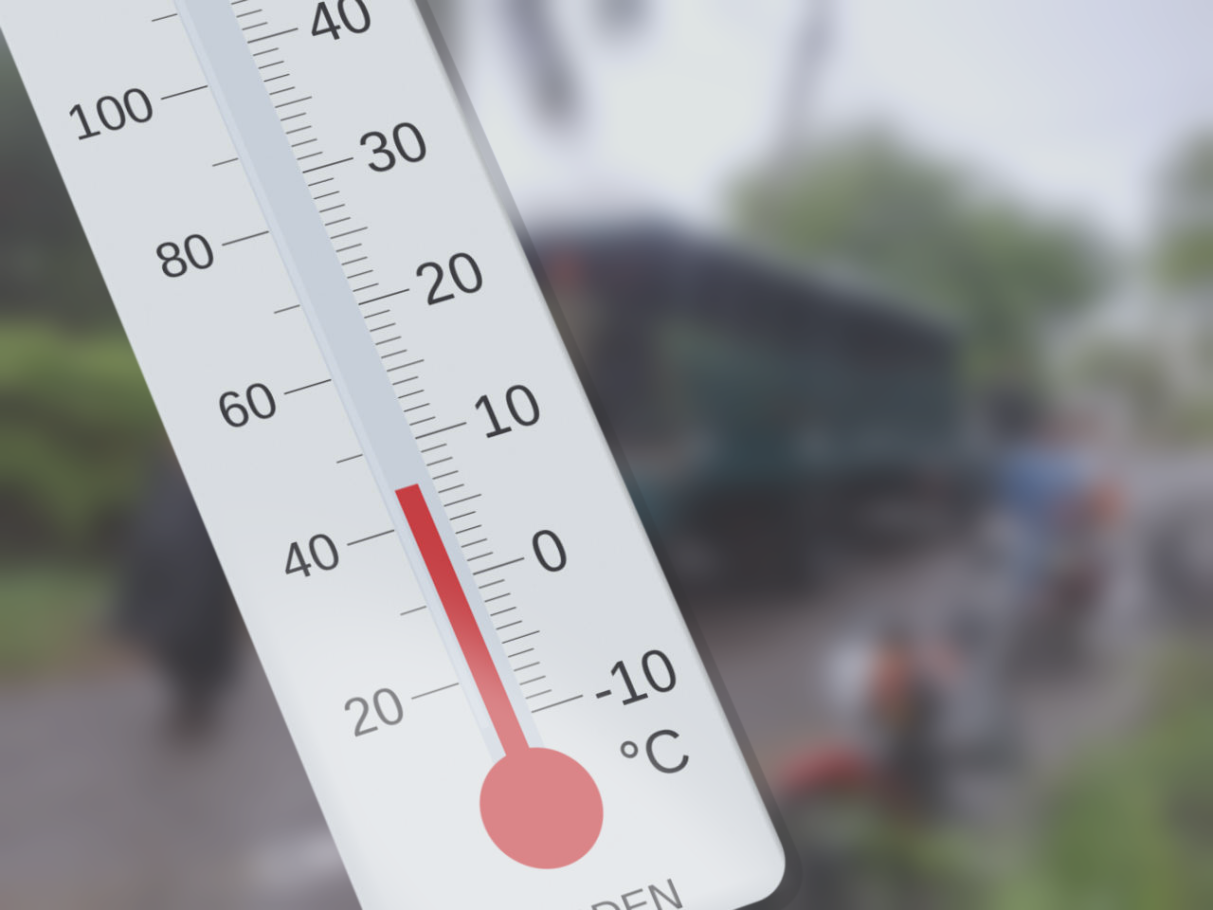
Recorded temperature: 7
